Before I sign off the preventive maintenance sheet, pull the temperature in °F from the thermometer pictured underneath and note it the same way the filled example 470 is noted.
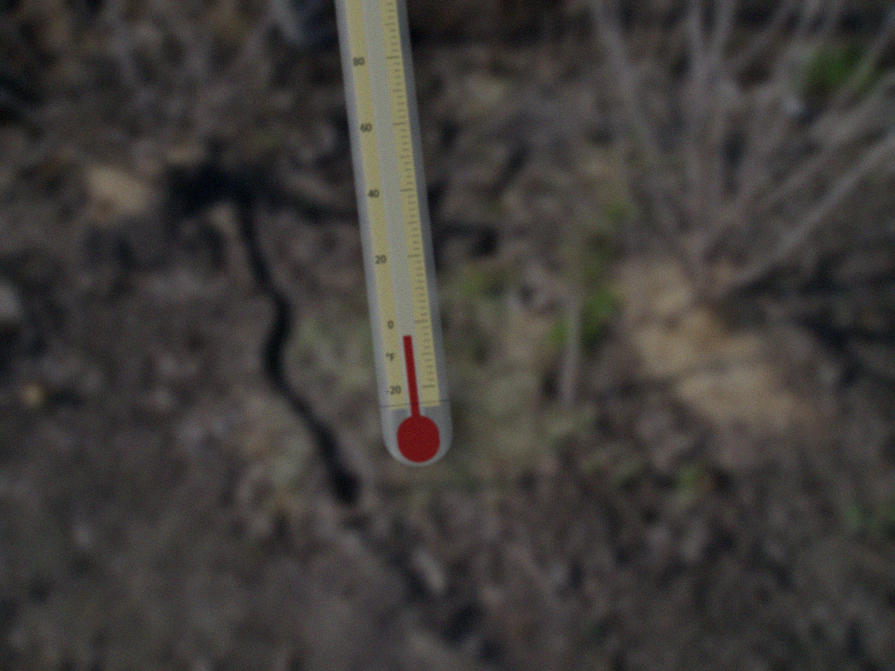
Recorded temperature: -4
